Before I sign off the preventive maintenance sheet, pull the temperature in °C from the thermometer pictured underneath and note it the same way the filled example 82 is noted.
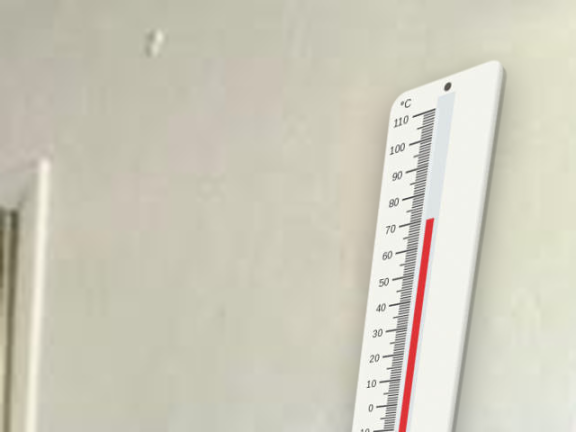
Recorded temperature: 70
